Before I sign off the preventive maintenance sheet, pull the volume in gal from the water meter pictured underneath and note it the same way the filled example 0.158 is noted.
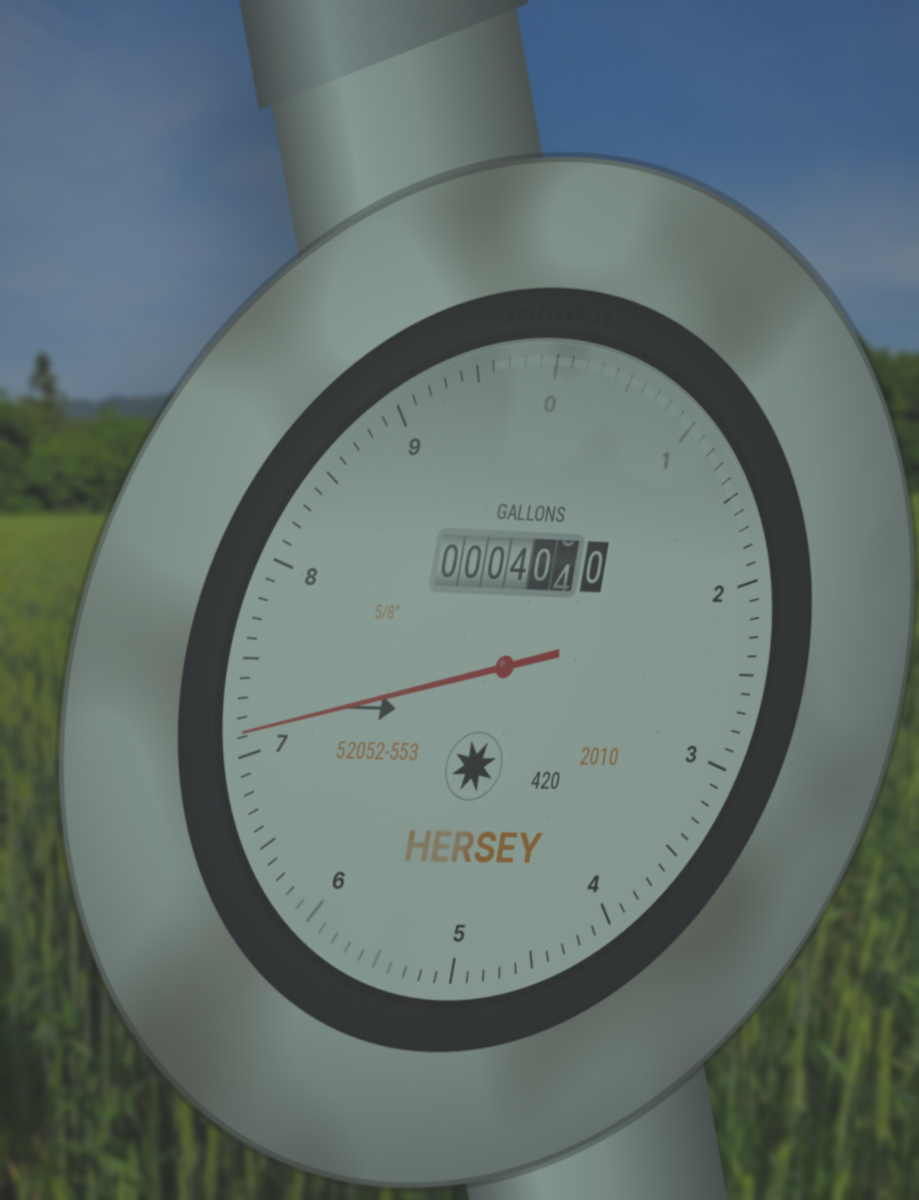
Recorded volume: 4037.1
